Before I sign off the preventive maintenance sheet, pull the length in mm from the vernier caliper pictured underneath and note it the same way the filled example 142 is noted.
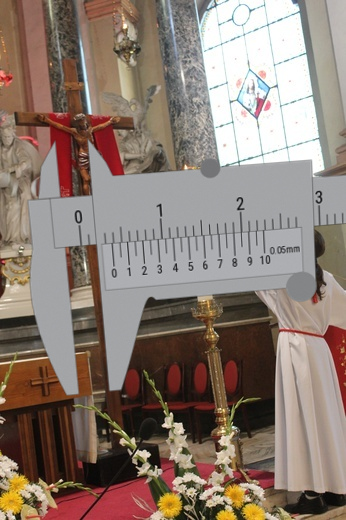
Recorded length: 3.8
